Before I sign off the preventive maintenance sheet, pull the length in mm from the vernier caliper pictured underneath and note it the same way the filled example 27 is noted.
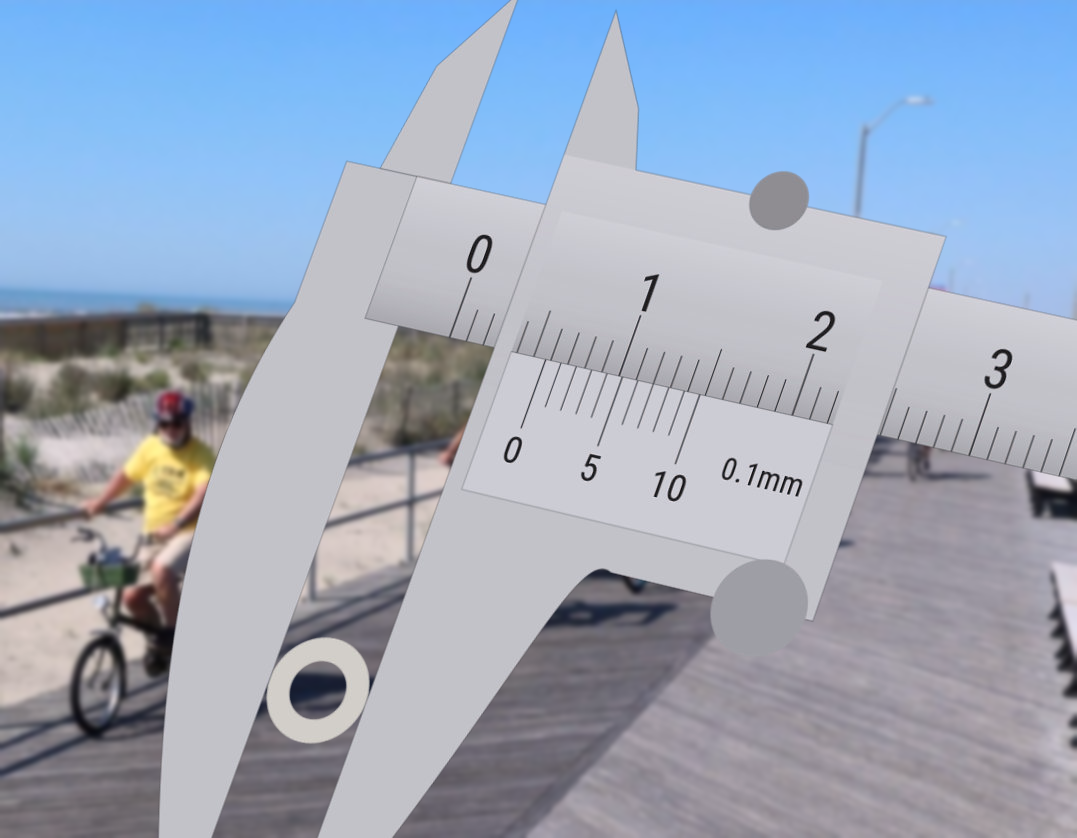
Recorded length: 5.7
